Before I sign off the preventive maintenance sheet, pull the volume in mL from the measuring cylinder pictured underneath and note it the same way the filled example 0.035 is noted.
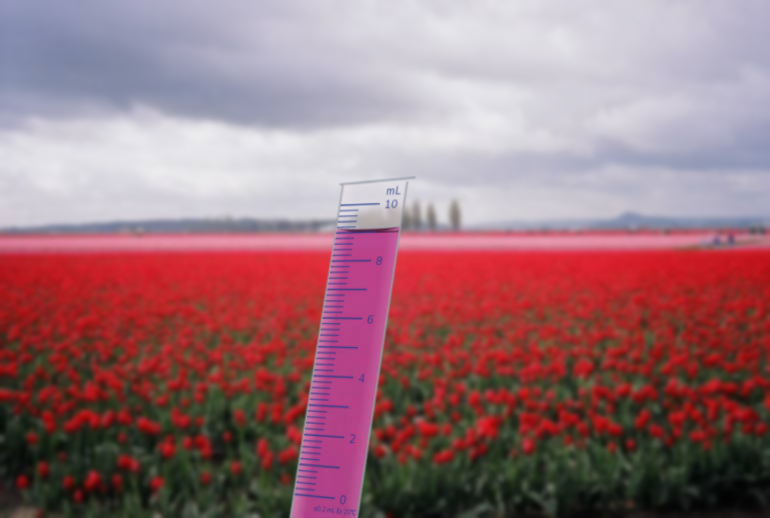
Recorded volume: 9
